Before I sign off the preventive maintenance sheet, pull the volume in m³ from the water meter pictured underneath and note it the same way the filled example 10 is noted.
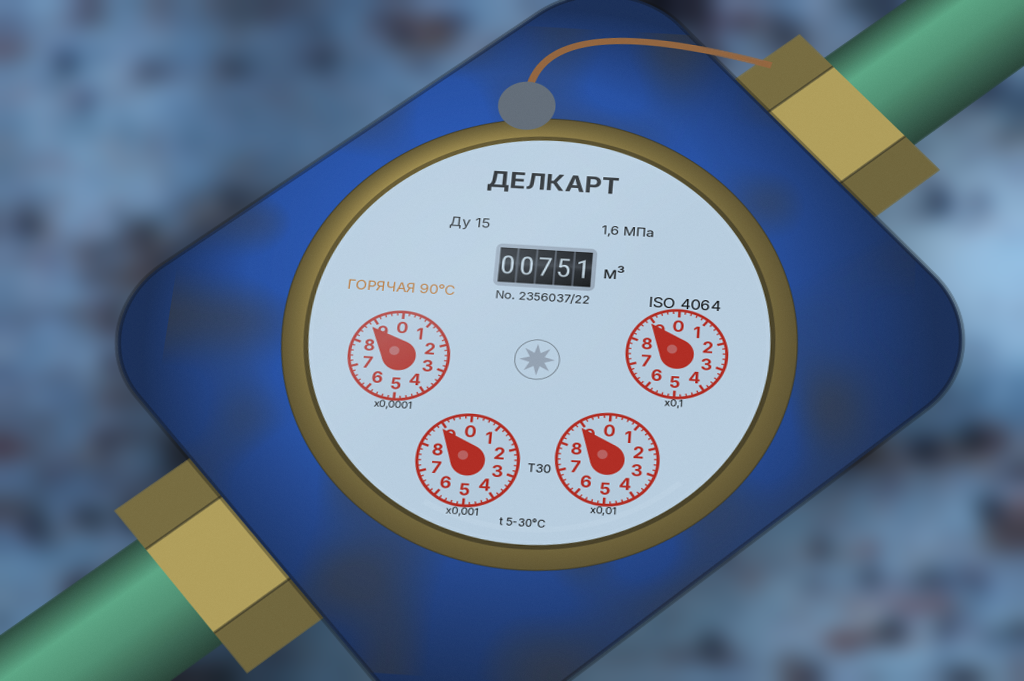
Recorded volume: 751.8888
